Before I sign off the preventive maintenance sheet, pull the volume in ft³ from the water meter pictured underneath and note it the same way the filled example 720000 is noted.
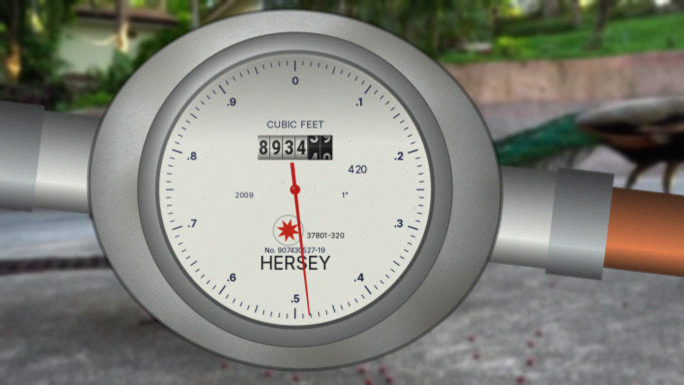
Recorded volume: 893439.48
